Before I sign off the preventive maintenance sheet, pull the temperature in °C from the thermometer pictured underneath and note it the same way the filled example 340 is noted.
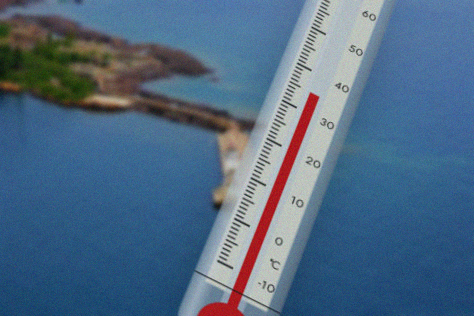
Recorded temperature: 35
